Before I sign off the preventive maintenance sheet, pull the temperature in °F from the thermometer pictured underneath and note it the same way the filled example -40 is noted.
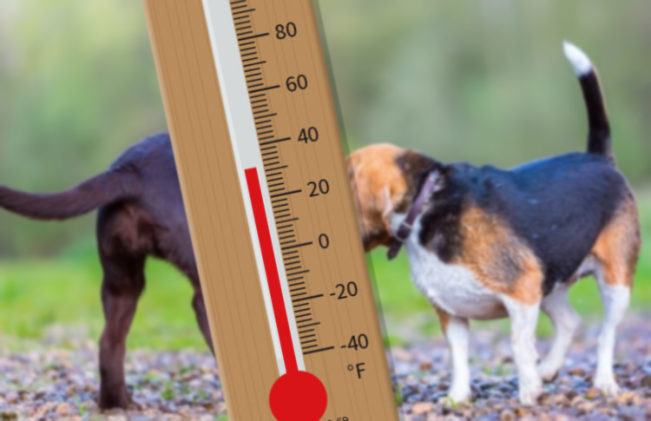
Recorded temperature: 32
